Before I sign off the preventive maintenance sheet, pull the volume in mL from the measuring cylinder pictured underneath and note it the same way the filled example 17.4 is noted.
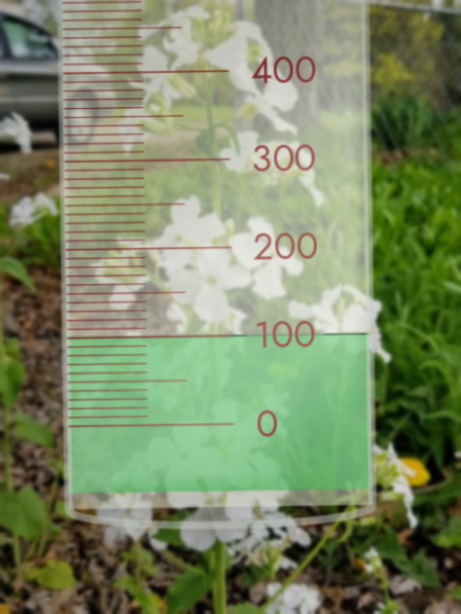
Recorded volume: 100
